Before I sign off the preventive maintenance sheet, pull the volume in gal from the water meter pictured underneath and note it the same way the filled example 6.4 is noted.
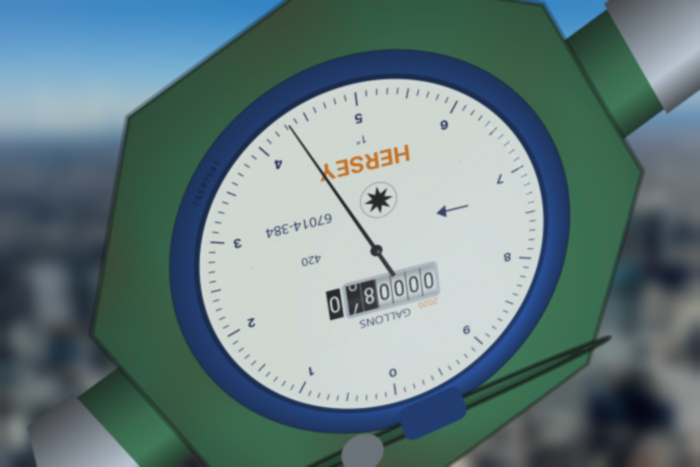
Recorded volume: 874.3
